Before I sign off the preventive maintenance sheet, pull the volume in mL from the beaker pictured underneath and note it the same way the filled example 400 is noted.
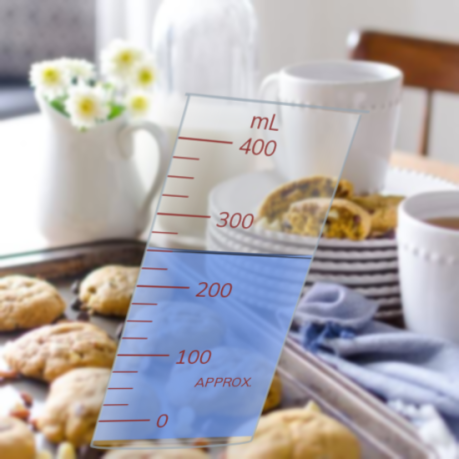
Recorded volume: 250
